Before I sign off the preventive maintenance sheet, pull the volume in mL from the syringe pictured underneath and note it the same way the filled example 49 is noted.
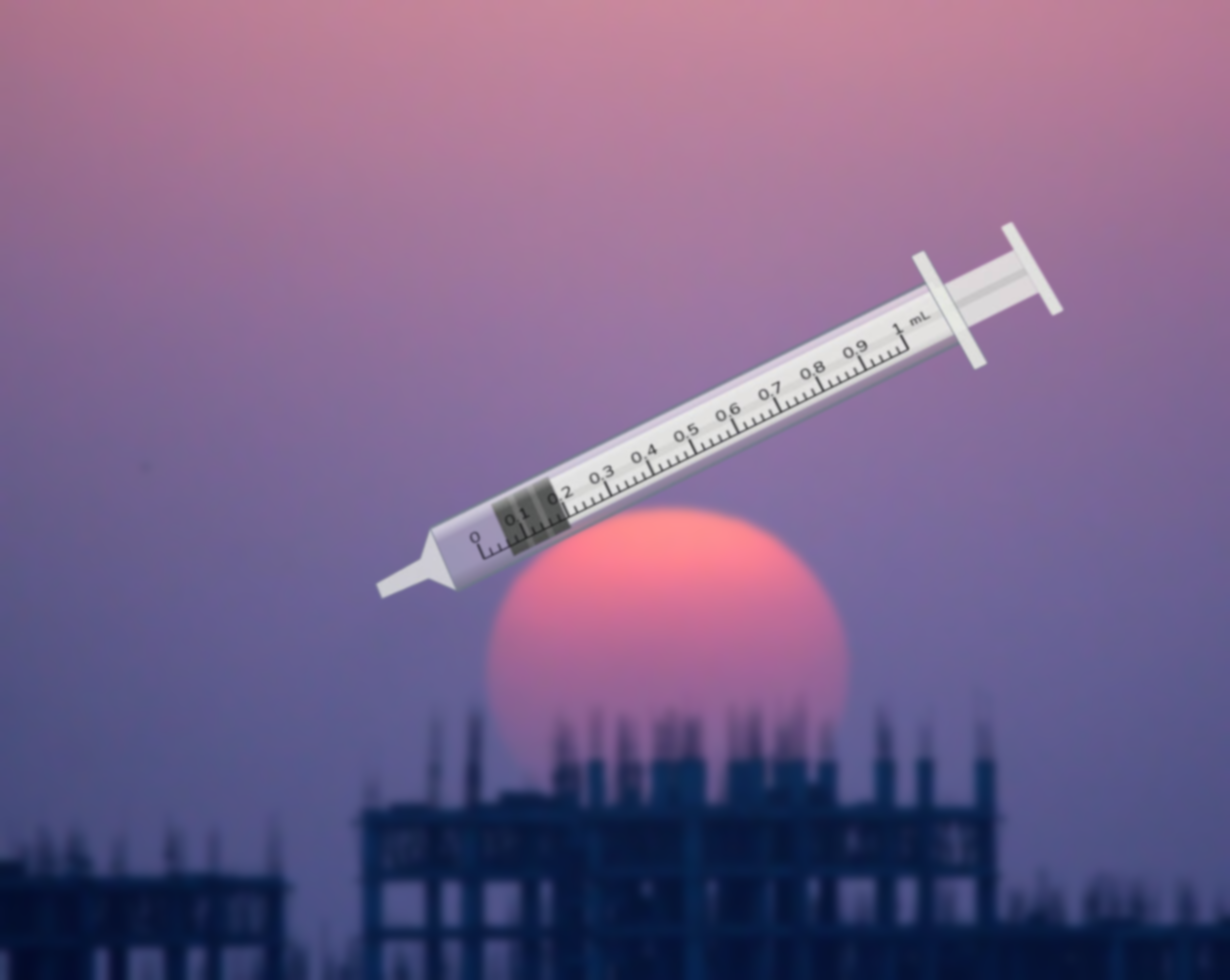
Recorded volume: 0.06
